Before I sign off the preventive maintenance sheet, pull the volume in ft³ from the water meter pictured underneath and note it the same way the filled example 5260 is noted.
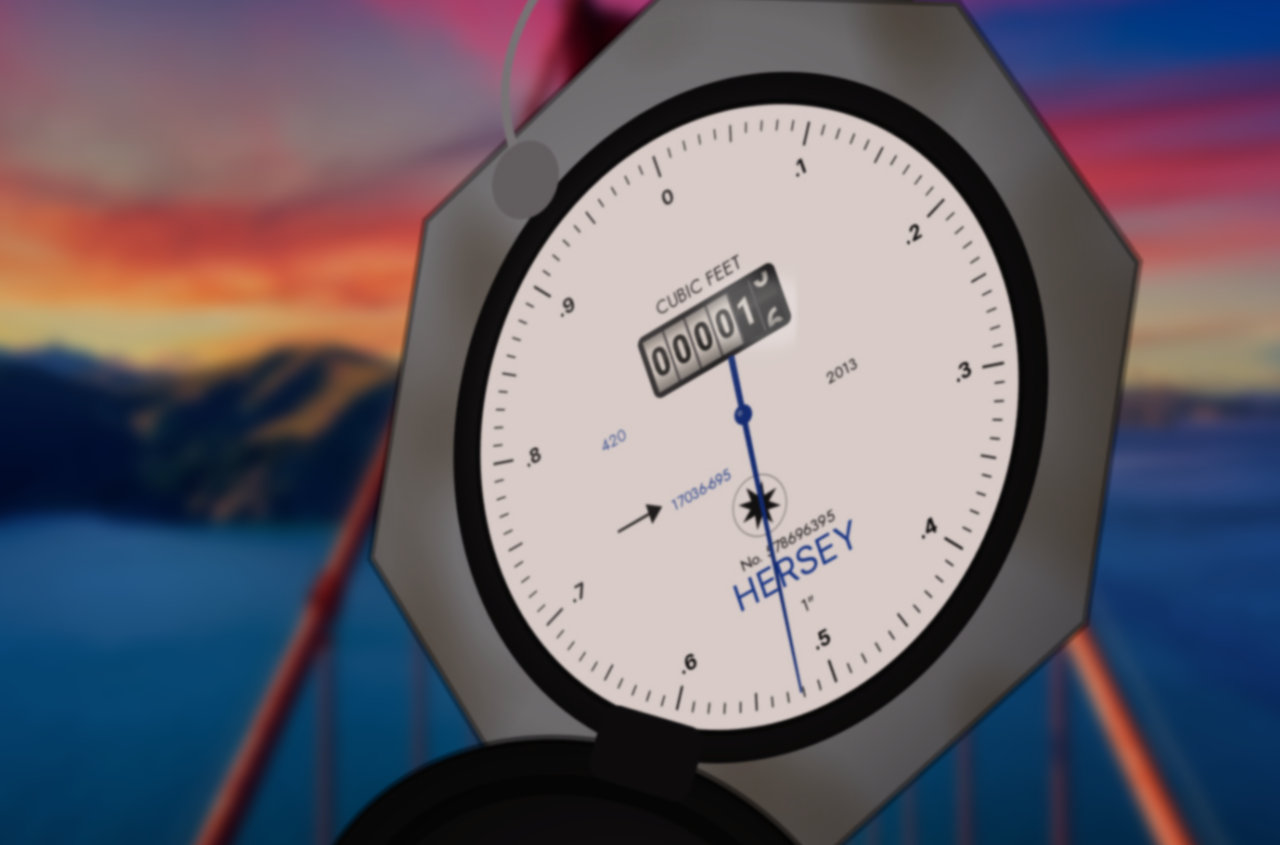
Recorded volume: 15.52
